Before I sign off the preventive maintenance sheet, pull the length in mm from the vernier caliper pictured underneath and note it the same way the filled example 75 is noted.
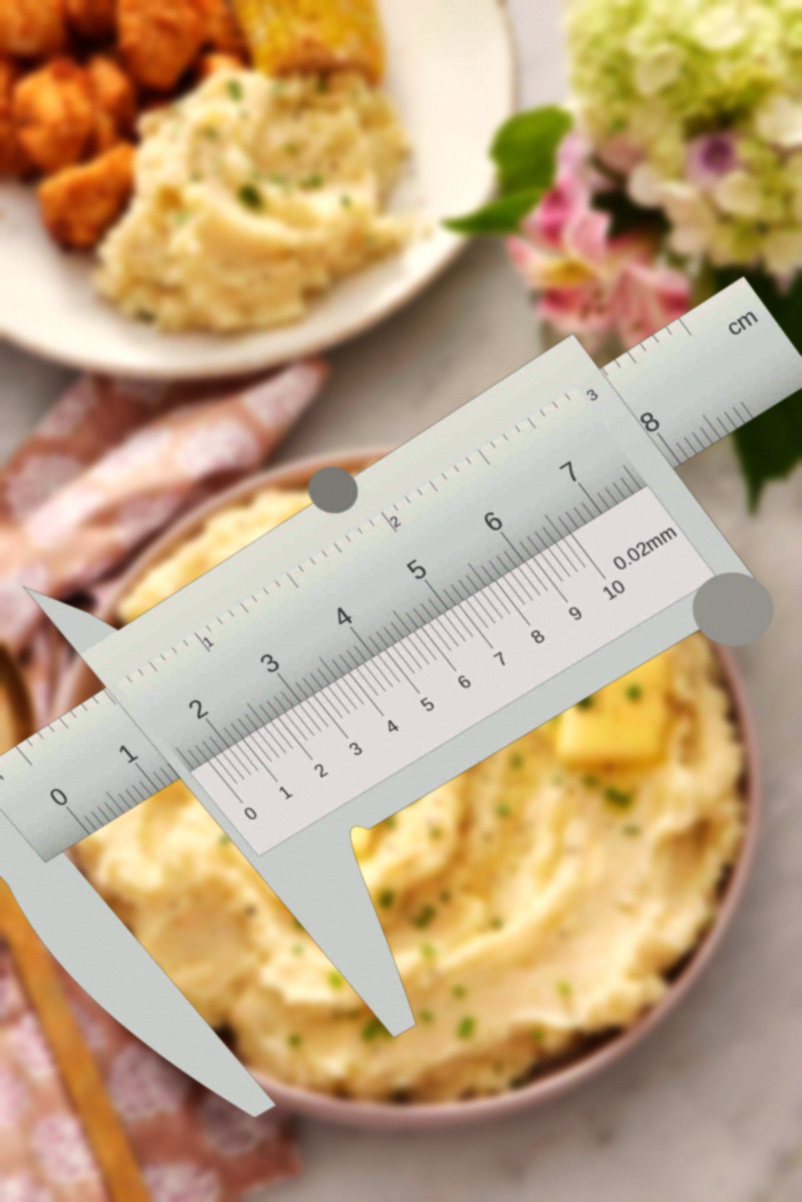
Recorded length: 17.0
